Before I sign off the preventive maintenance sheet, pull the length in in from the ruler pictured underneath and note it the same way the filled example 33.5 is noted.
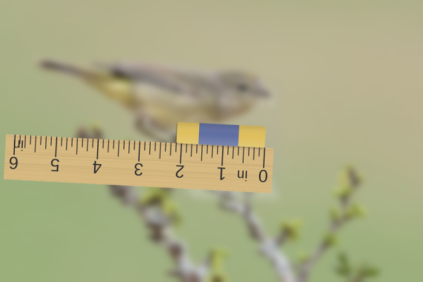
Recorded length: 2.125
